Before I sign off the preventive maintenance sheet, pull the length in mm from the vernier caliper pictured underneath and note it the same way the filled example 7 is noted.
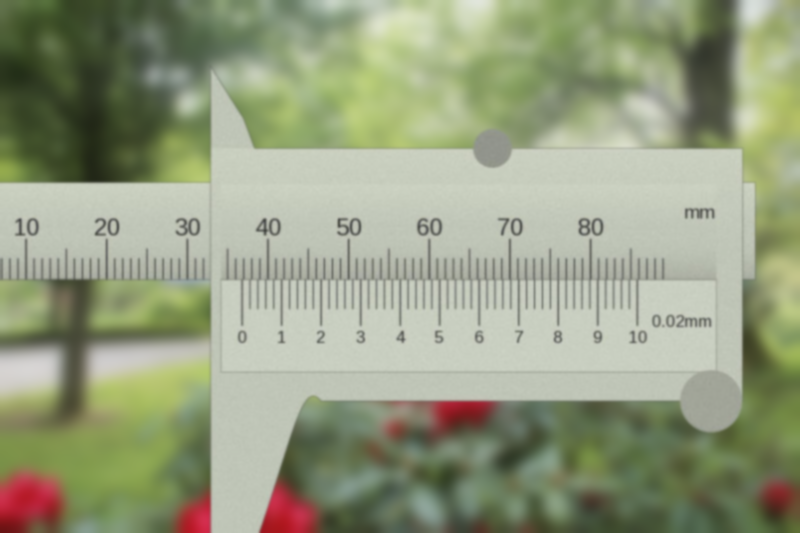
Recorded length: 36.8
